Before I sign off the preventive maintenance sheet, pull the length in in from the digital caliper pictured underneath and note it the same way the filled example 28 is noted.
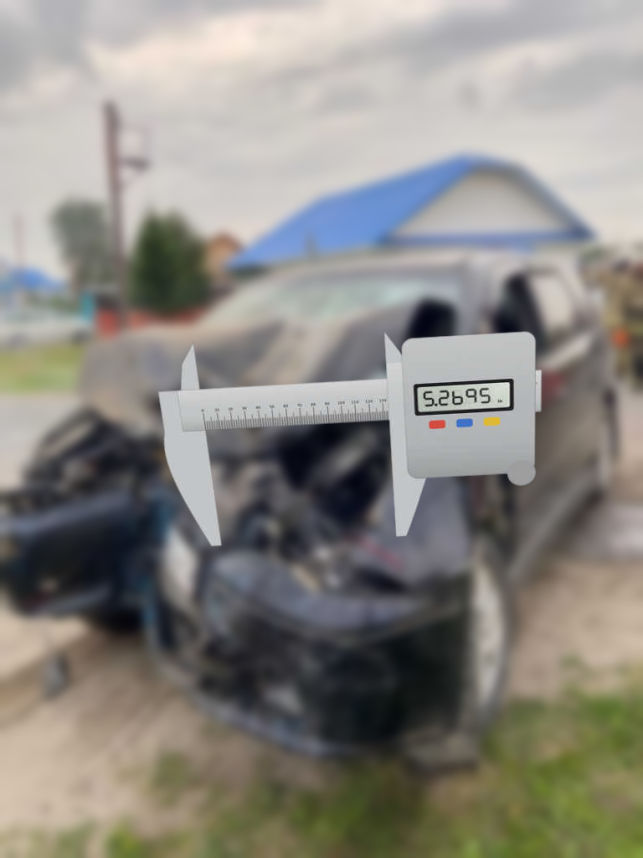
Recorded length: 5.2695
